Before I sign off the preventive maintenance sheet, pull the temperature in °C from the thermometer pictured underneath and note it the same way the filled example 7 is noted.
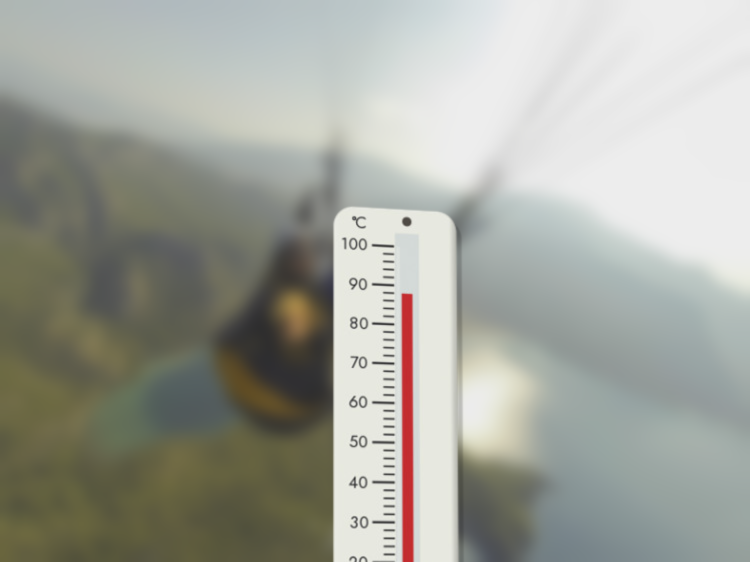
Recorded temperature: 88
